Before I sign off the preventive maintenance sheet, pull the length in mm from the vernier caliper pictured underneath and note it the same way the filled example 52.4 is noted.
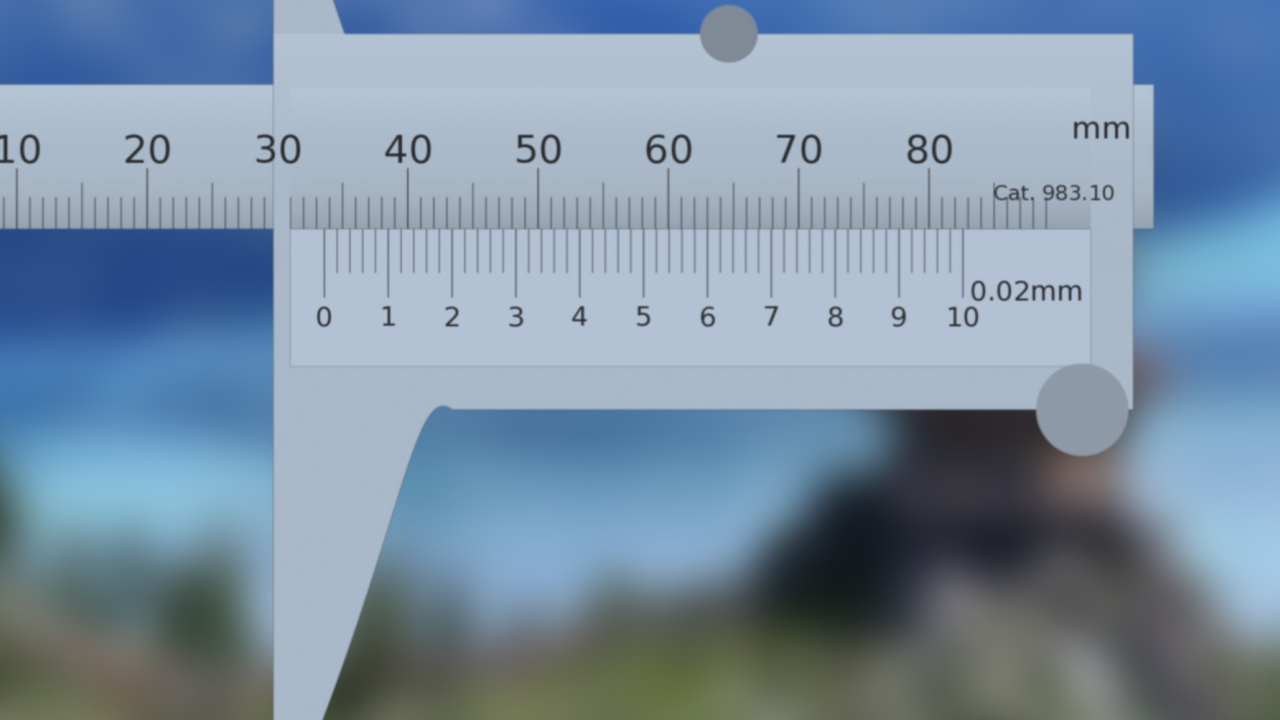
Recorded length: 33.6
